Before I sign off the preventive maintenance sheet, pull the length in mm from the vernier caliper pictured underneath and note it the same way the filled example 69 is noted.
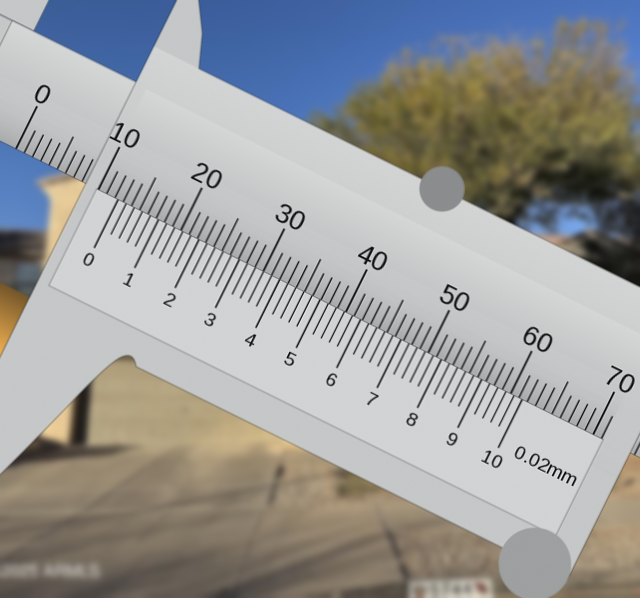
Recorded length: 12.4
